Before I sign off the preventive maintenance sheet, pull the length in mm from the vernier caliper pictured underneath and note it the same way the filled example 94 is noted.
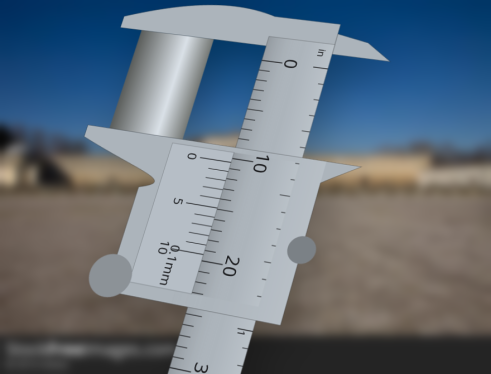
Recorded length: 10.4
